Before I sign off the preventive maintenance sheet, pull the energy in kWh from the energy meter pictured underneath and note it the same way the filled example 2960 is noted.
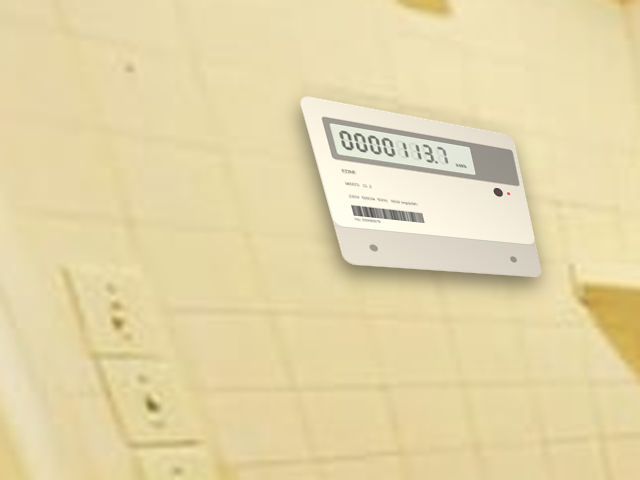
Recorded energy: 113.7
